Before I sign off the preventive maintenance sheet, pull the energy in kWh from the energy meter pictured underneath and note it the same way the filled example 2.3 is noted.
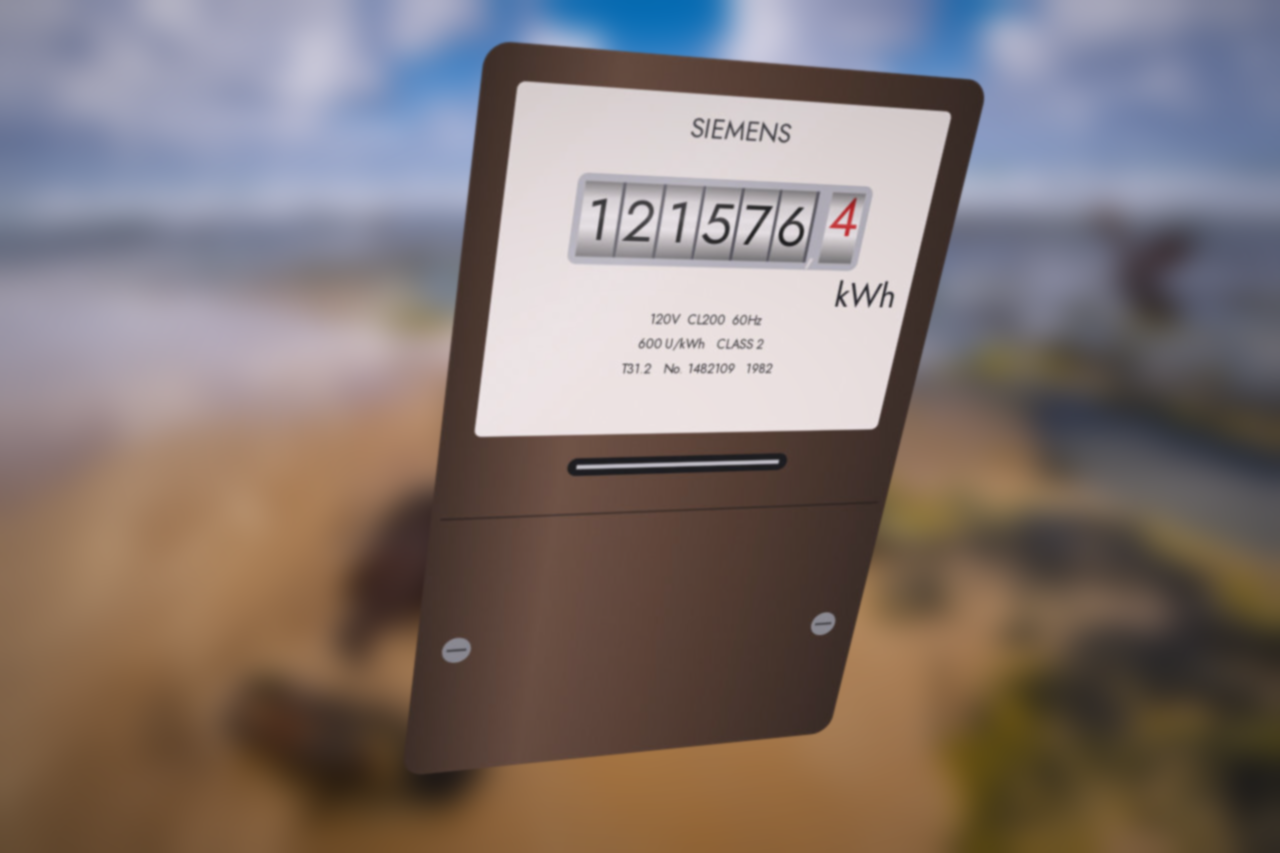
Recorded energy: 121576.4
